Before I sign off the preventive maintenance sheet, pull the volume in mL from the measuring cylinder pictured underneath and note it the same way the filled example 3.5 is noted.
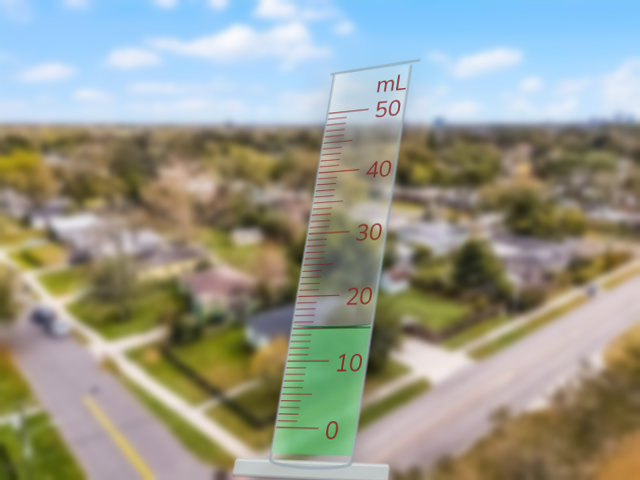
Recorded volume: 15
